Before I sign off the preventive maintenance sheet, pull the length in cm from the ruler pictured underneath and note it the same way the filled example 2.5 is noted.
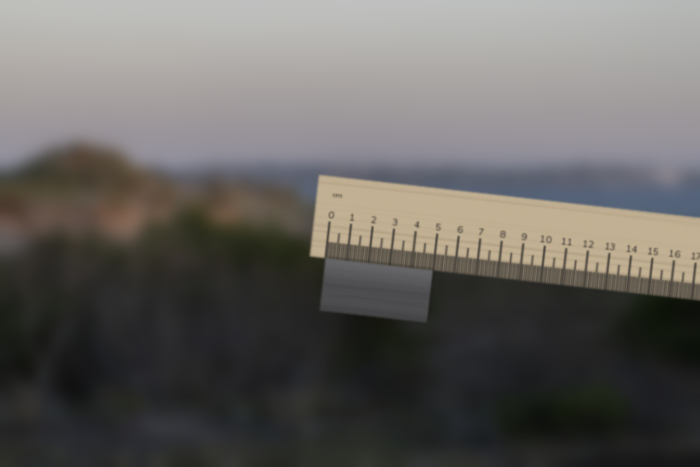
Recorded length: 5
